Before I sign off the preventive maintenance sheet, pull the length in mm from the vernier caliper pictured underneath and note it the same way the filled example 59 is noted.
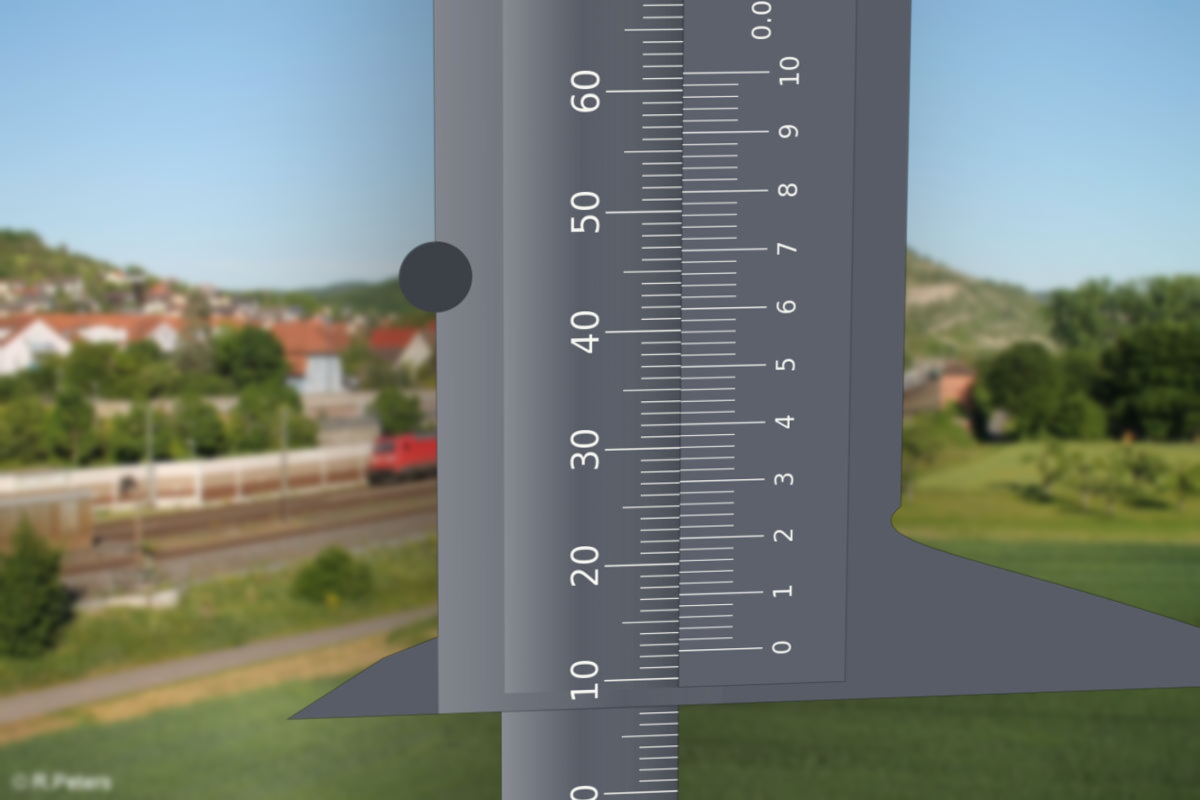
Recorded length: 12.4
